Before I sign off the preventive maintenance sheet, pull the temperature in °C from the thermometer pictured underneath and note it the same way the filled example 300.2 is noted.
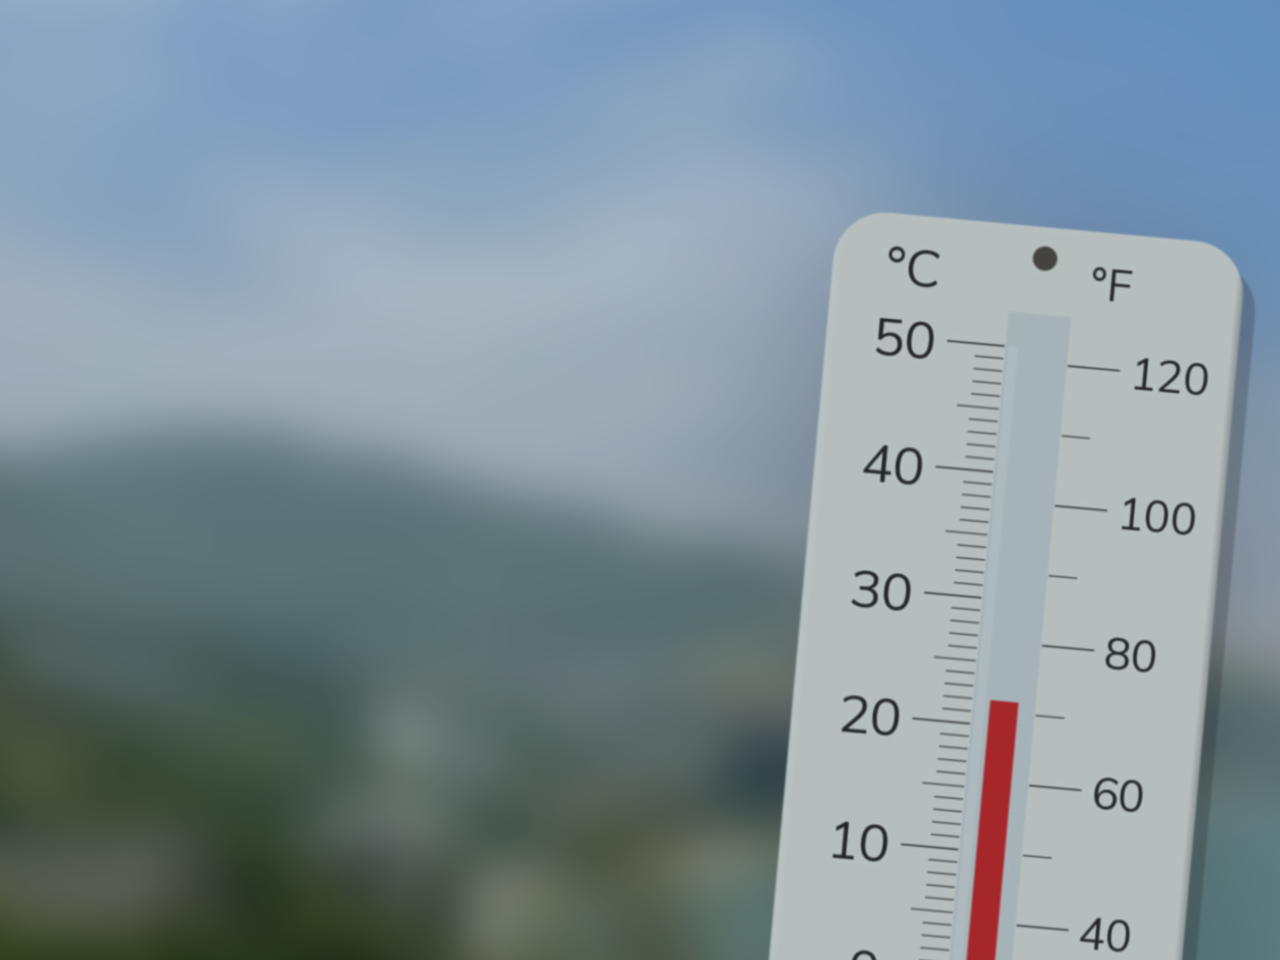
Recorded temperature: 22
